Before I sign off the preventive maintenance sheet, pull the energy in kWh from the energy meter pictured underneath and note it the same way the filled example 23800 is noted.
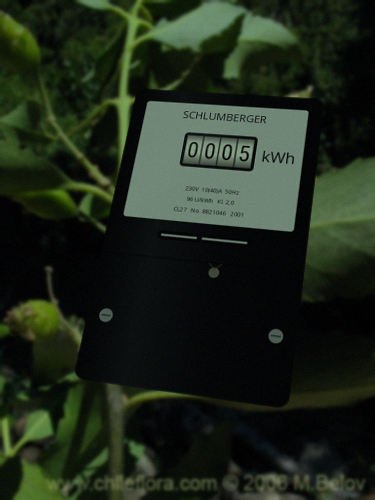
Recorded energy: 5
